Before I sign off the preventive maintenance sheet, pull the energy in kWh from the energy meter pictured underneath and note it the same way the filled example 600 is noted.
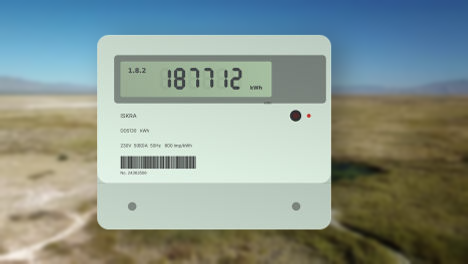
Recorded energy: 187712
